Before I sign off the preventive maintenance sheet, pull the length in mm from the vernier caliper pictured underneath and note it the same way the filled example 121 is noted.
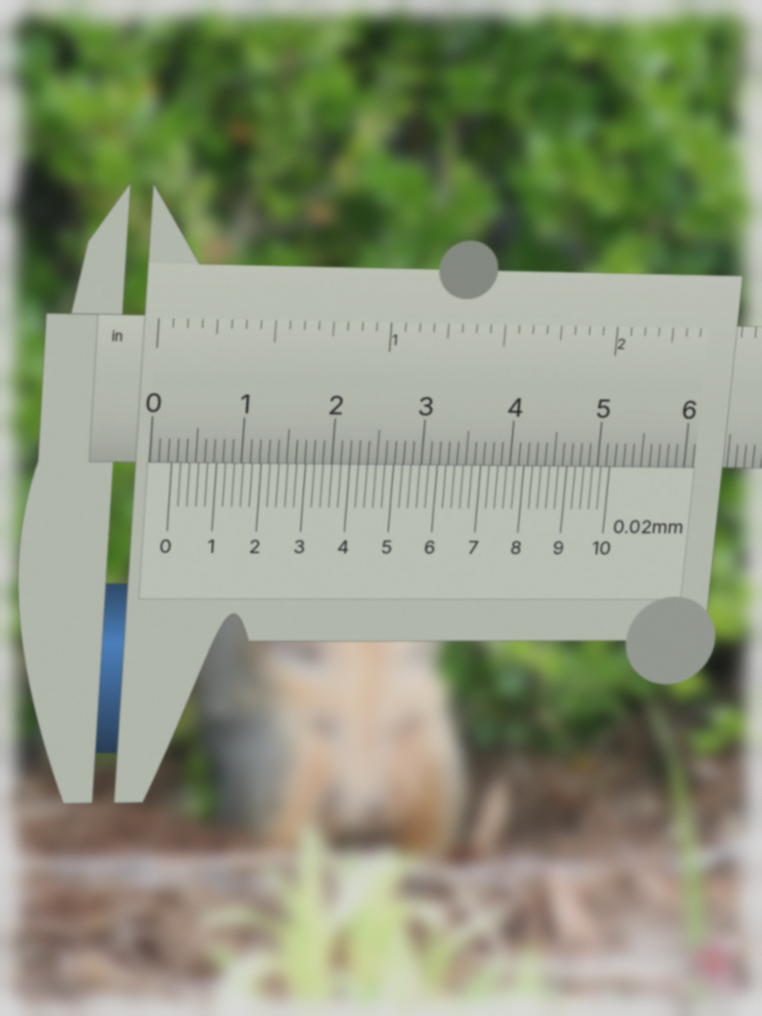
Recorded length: 2.4
